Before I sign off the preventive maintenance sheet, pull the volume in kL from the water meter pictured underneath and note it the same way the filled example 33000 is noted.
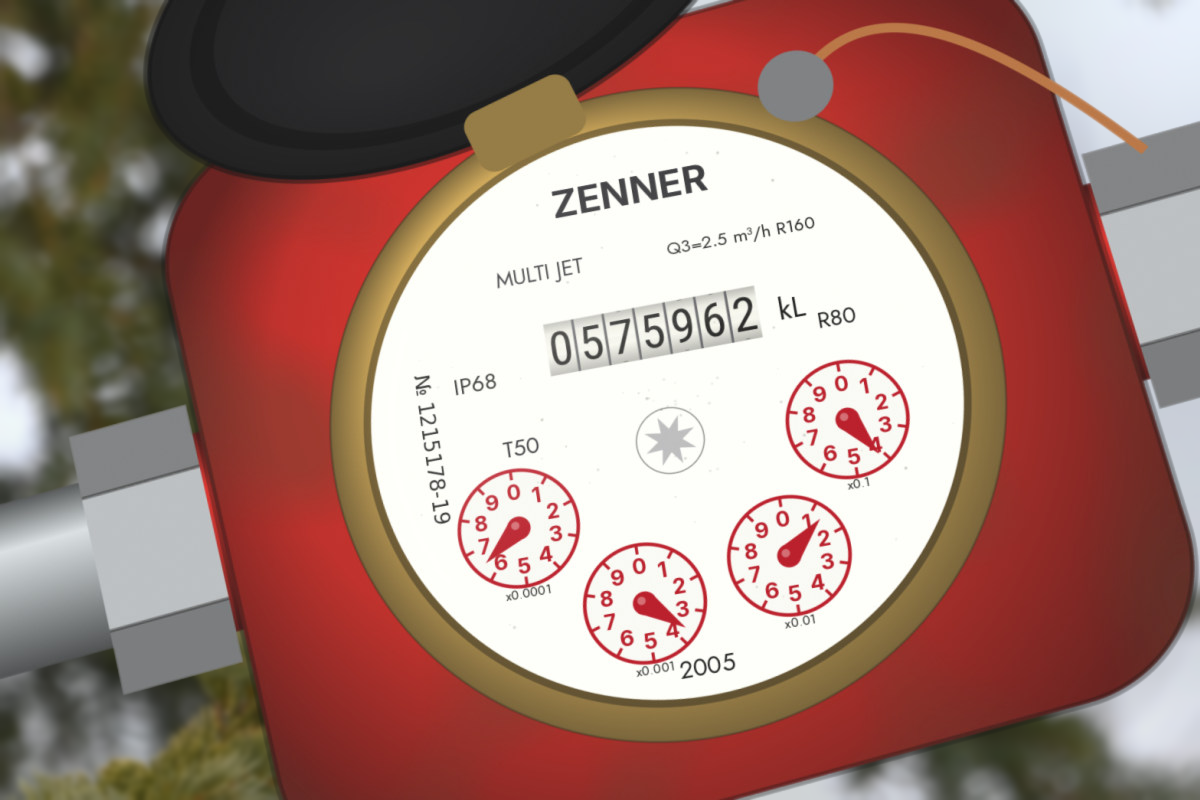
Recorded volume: 575962.4136
